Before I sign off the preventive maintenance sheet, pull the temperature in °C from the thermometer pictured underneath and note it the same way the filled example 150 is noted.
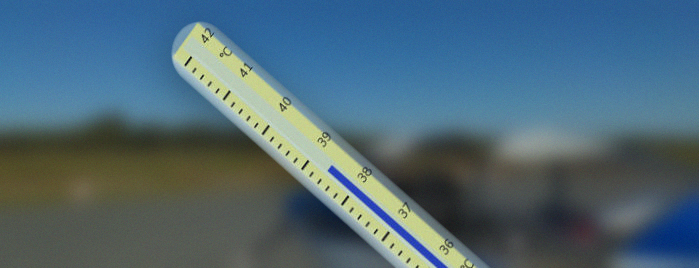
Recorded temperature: 38.6
